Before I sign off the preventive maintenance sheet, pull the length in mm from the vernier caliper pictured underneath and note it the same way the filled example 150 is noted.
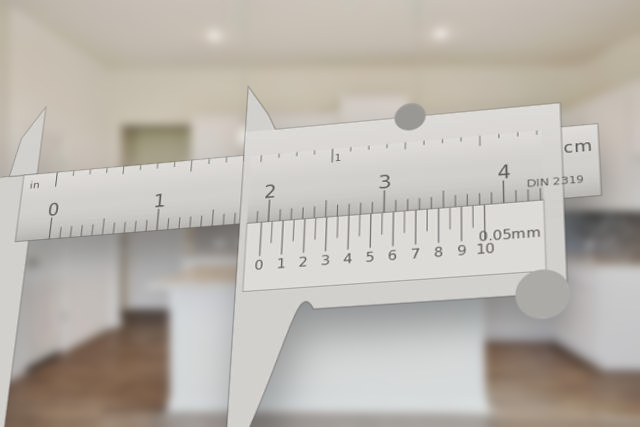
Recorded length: 19.4
